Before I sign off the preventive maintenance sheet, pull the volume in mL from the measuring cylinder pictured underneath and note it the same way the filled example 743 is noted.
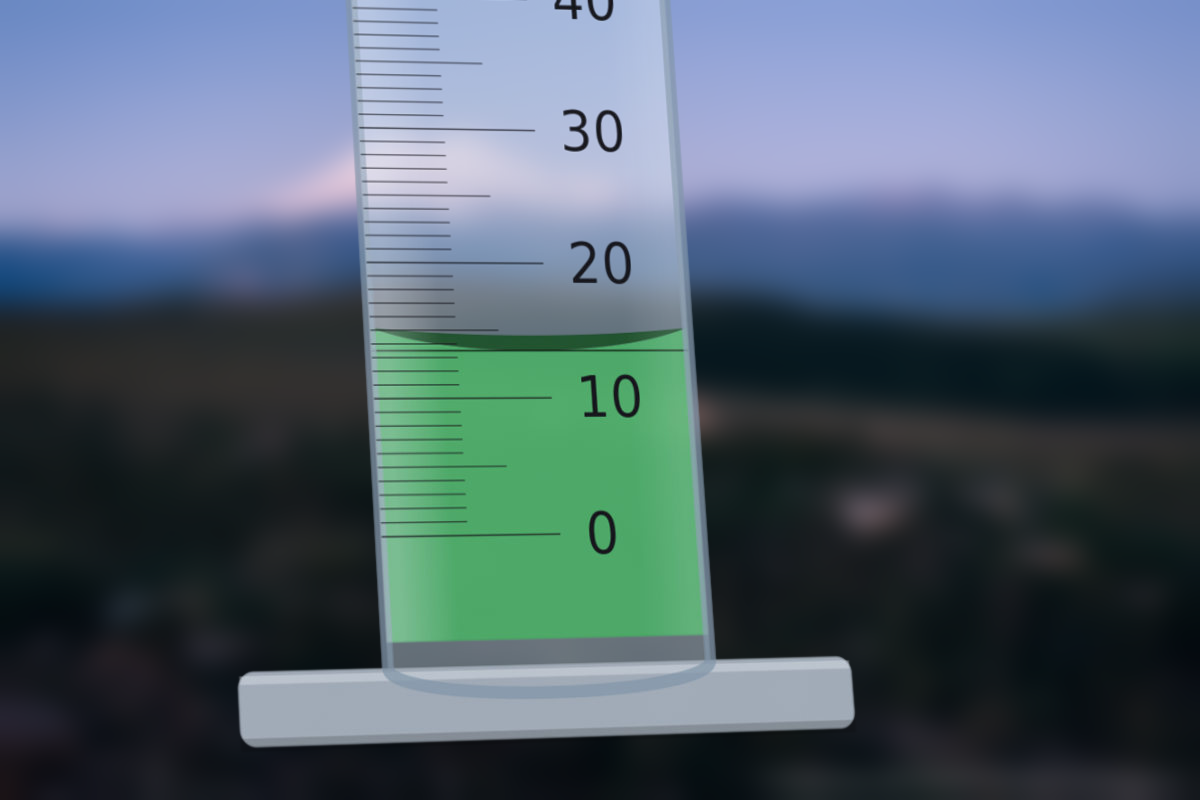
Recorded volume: 13.5
